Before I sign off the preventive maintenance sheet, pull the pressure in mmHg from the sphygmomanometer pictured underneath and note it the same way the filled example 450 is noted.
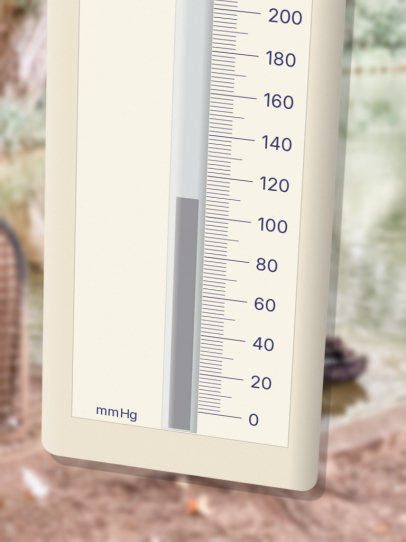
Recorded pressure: 108
